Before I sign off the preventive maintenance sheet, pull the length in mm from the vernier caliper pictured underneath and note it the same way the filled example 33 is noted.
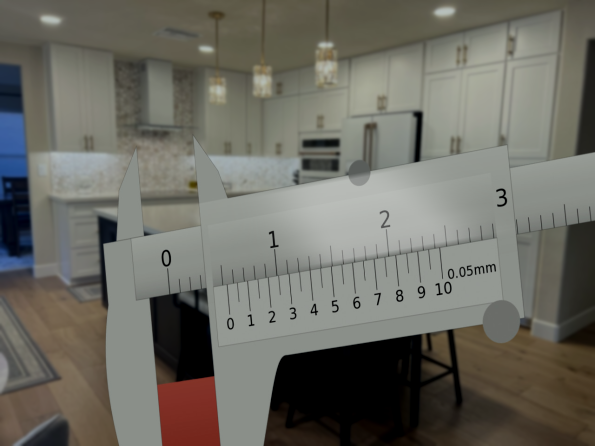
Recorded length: 5.4
